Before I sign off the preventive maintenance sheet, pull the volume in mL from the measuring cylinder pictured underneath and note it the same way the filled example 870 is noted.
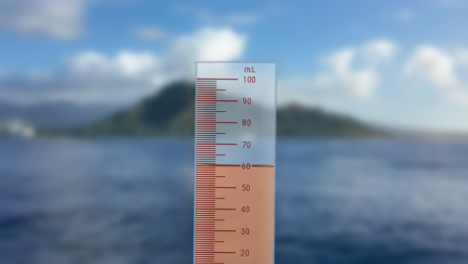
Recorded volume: 60
